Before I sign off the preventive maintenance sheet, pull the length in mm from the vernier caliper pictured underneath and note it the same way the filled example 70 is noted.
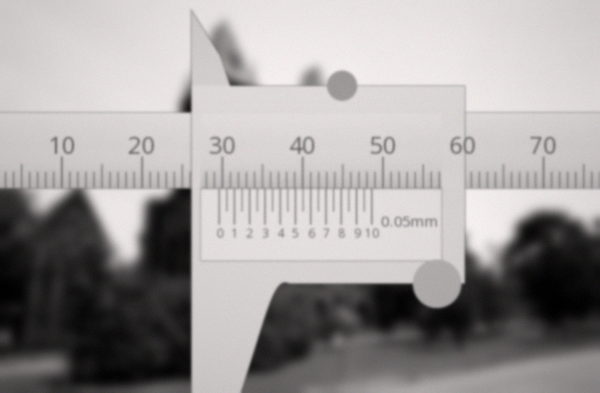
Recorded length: 29.6
